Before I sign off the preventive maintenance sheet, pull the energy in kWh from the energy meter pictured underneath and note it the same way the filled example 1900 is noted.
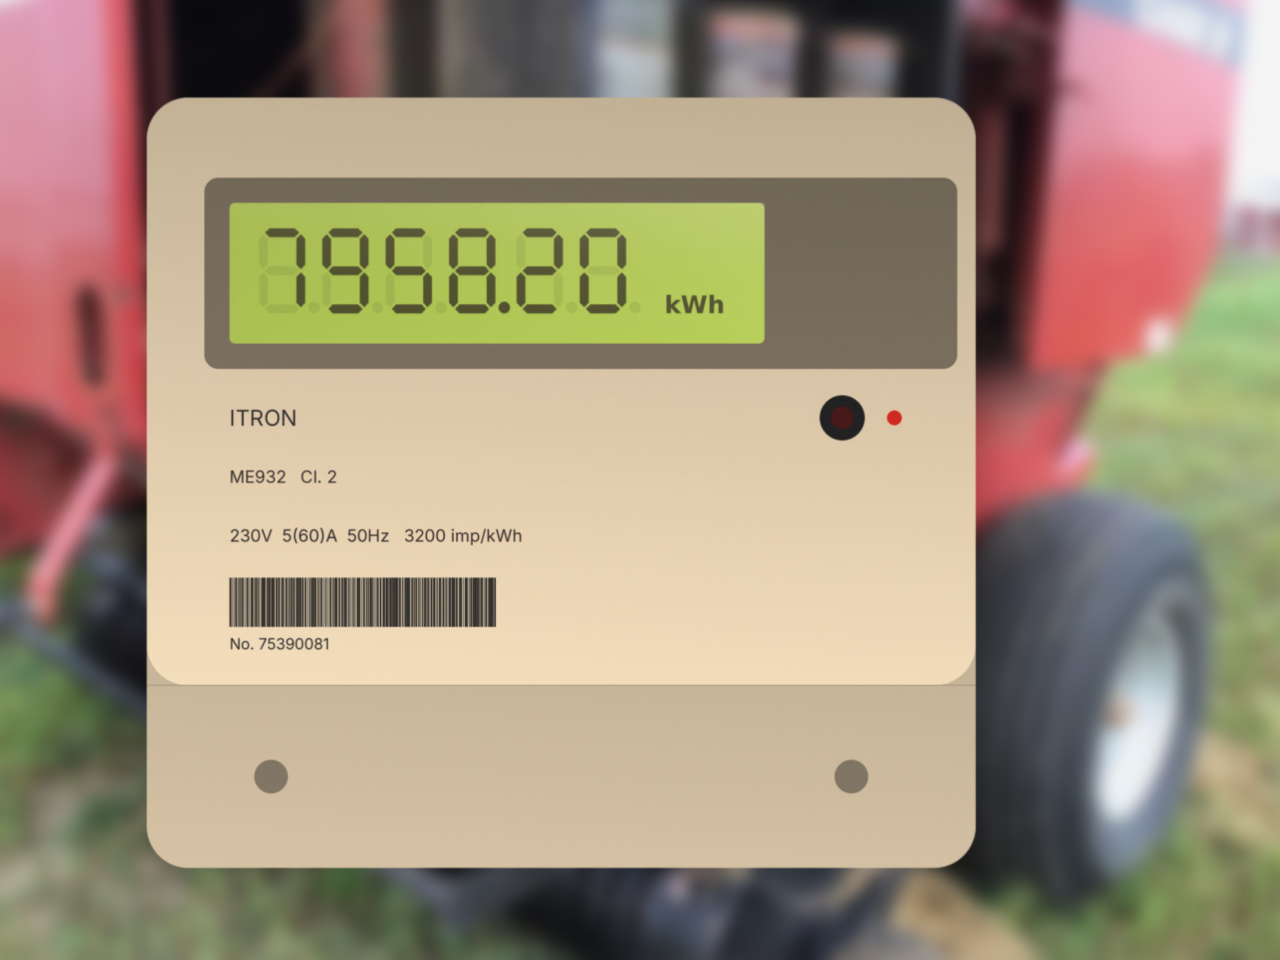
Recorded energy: 7958.20
